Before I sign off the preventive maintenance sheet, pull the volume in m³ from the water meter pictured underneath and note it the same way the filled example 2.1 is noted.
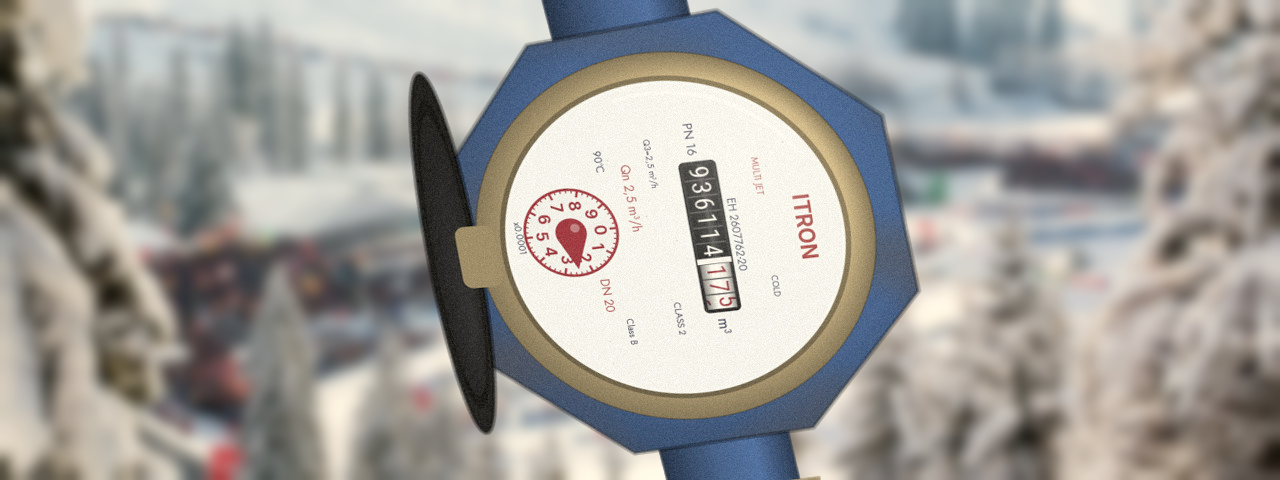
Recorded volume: 936114.1752
